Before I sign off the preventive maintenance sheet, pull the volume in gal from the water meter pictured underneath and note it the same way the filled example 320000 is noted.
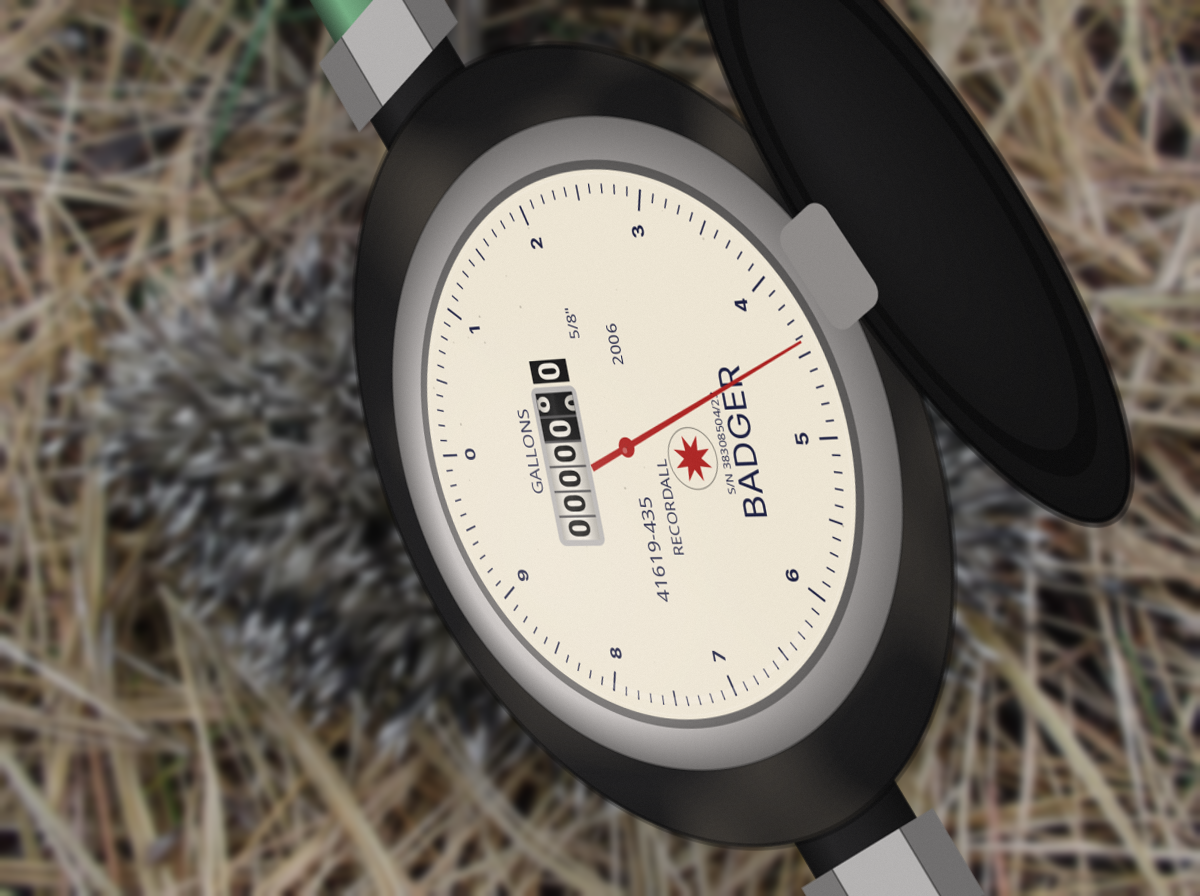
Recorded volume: 84.4
